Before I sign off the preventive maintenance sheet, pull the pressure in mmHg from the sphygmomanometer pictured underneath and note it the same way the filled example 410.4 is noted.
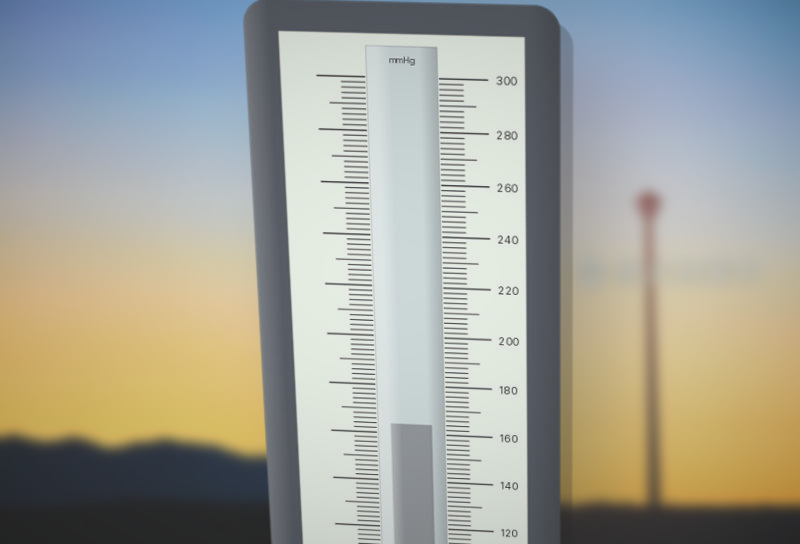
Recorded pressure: 164
